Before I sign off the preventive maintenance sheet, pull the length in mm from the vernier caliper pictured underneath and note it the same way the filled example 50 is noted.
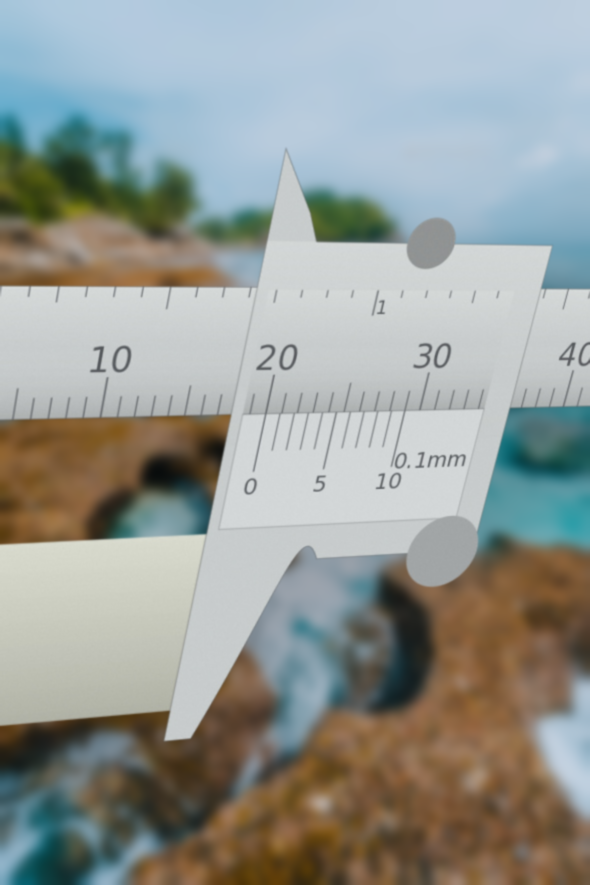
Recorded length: 20.0
